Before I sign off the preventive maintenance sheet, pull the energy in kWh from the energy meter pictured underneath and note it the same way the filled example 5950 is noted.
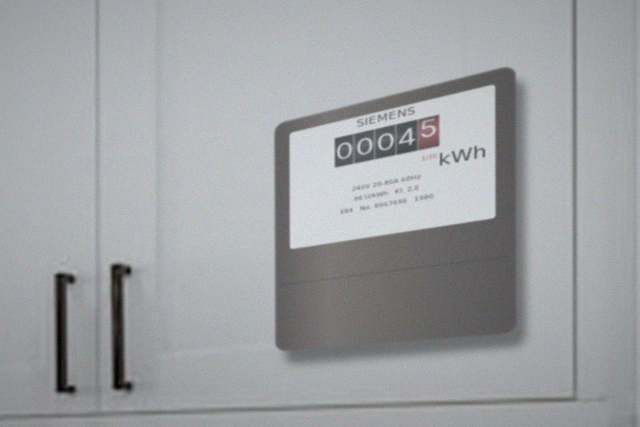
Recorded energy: 4.5
